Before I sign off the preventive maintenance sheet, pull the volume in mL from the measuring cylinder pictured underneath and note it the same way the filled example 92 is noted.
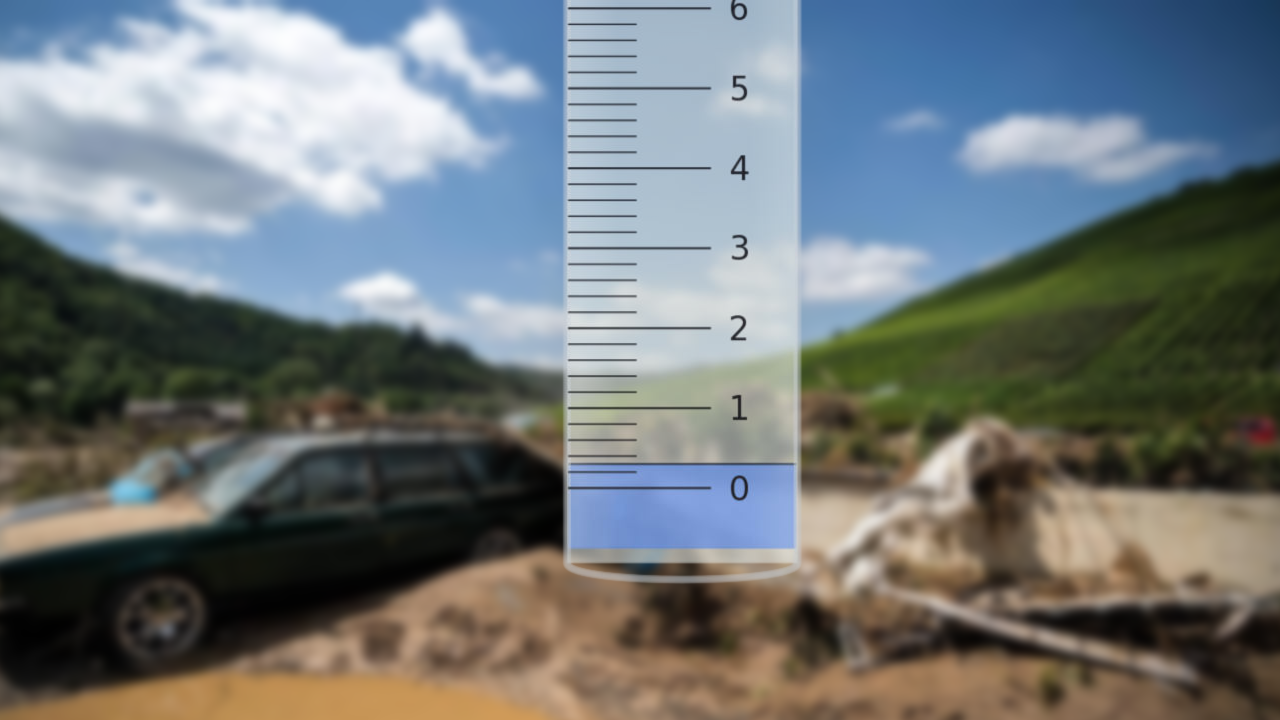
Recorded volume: 0.3
